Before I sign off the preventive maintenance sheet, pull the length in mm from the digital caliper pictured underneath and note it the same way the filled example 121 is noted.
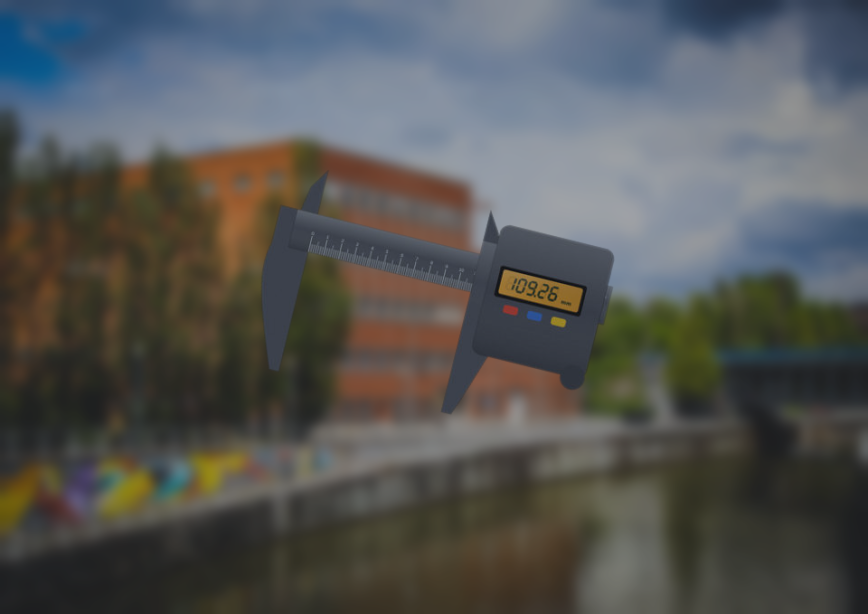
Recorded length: 109.26
